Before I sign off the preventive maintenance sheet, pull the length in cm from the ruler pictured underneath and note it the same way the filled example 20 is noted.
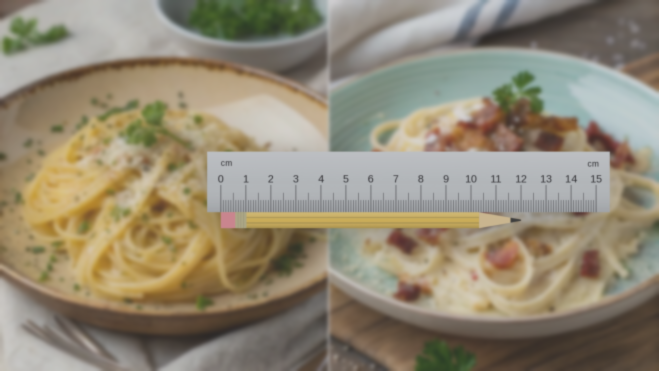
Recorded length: 12
